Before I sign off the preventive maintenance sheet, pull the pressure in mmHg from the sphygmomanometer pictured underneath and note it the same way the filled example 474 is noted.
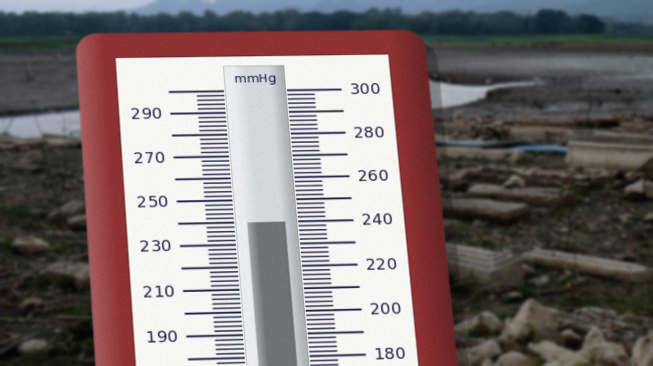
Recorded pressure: 240
